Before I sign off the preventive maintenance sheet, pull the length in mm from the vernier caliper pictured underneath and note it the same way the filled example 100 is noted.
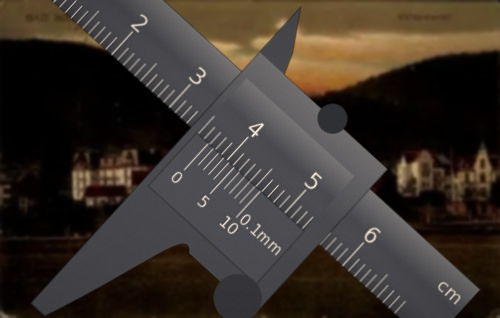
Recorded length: 36.8
